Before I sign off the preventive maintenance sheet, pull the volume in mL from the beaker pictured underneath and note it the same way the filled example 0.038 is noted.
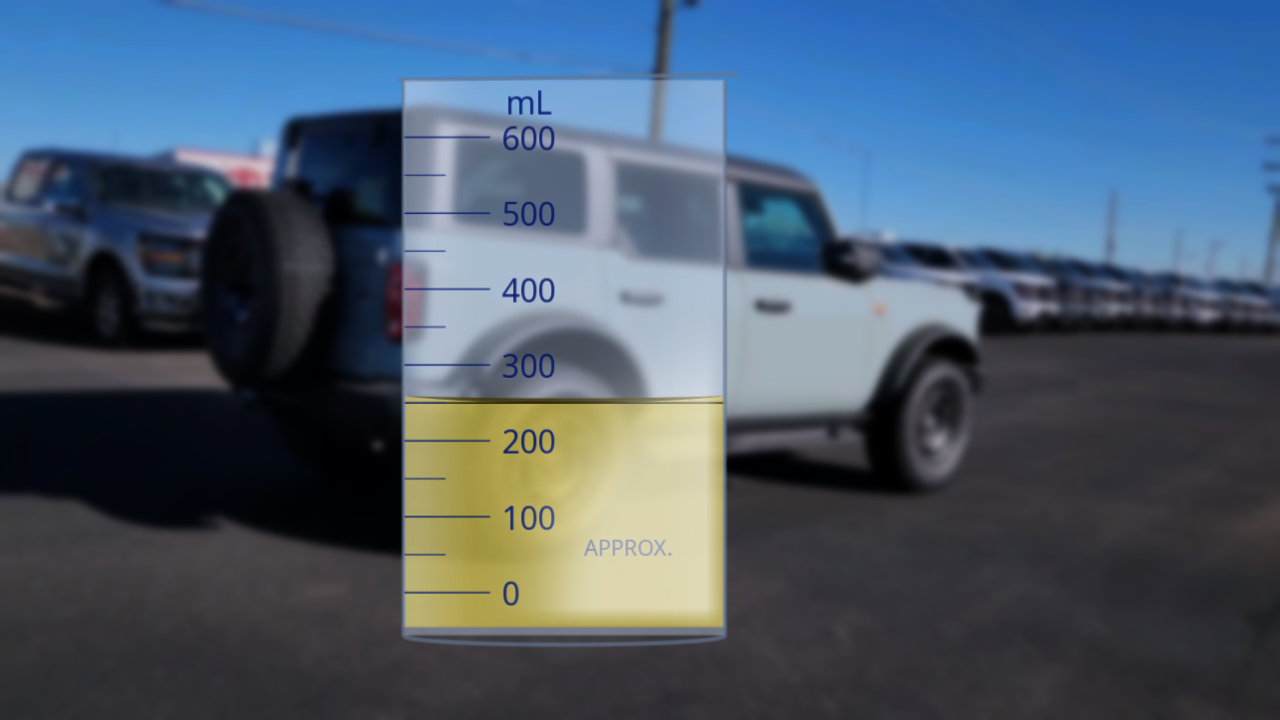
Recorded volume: 250
